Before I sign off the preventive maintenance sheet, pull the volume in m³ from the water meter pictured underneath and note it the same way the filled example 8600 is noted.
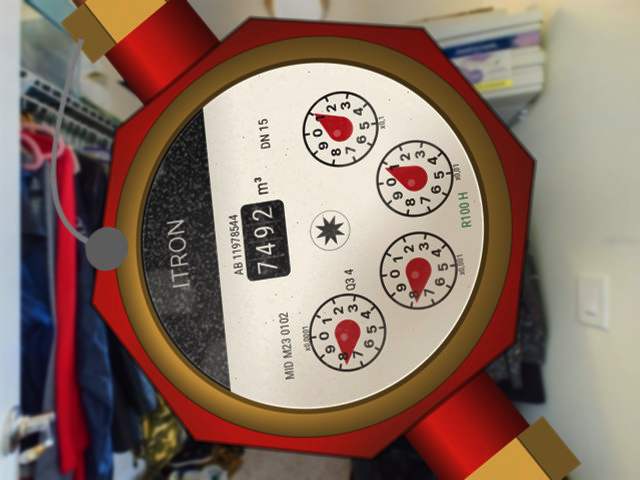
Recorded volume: 7492.1077
